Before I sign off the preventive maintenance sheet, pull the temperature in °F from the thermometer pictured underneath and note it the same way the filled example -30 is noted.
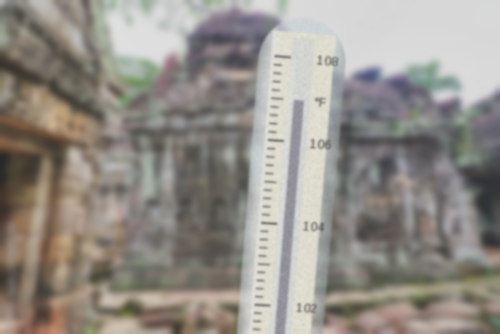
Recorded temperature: 107
